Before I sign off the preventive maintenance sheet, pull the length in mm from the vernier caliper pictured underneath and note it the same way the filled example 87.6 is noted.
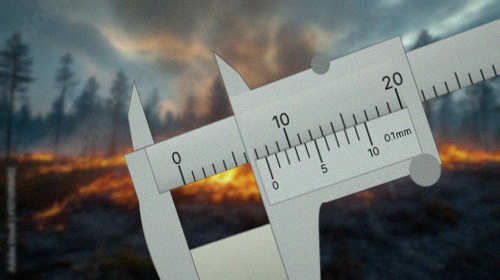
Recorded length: 7.7
